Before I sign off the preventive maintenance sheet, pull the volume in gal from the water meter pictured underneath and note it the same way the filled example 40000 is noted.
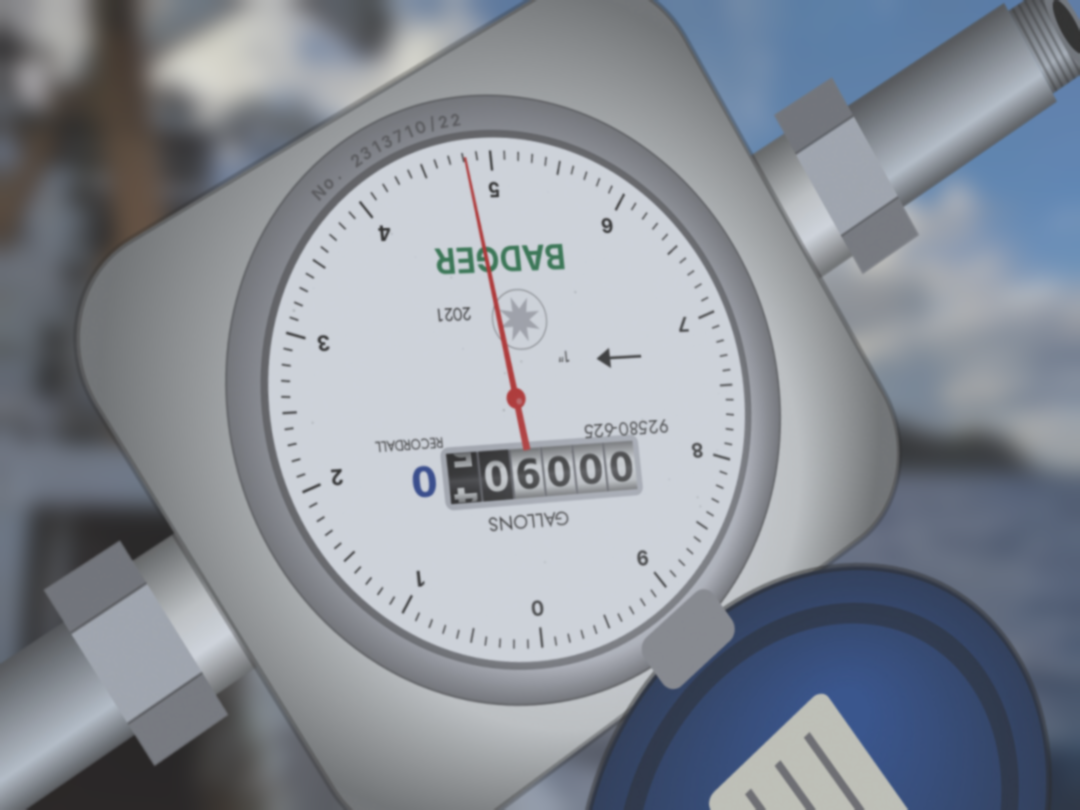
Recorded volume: 9044.8
